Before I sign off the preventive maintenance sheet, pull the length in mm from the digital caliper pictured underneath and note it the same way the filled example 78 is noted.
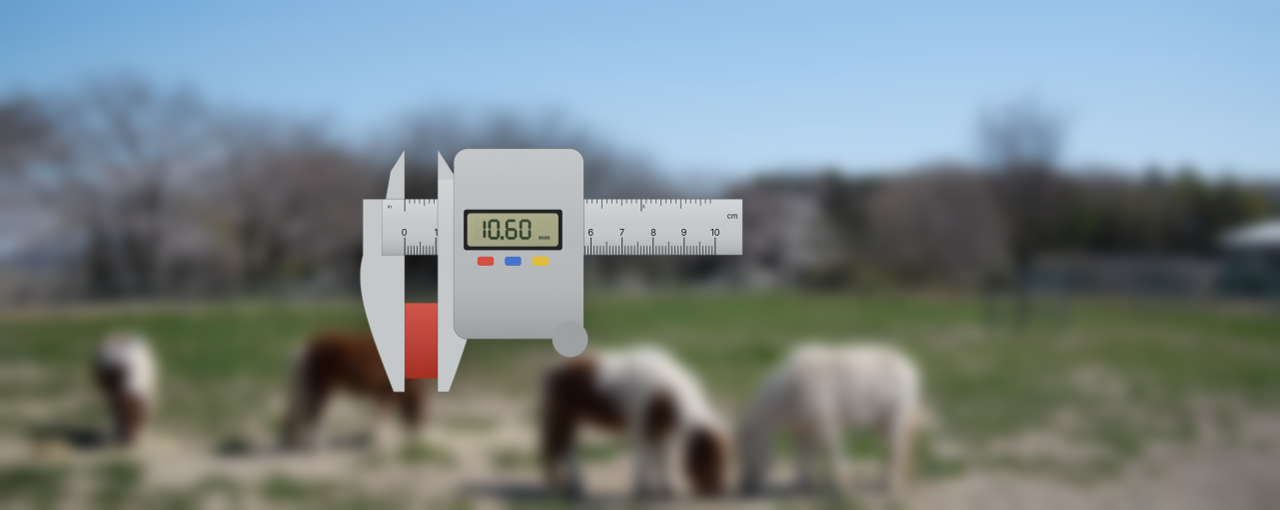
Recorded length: 10.60
